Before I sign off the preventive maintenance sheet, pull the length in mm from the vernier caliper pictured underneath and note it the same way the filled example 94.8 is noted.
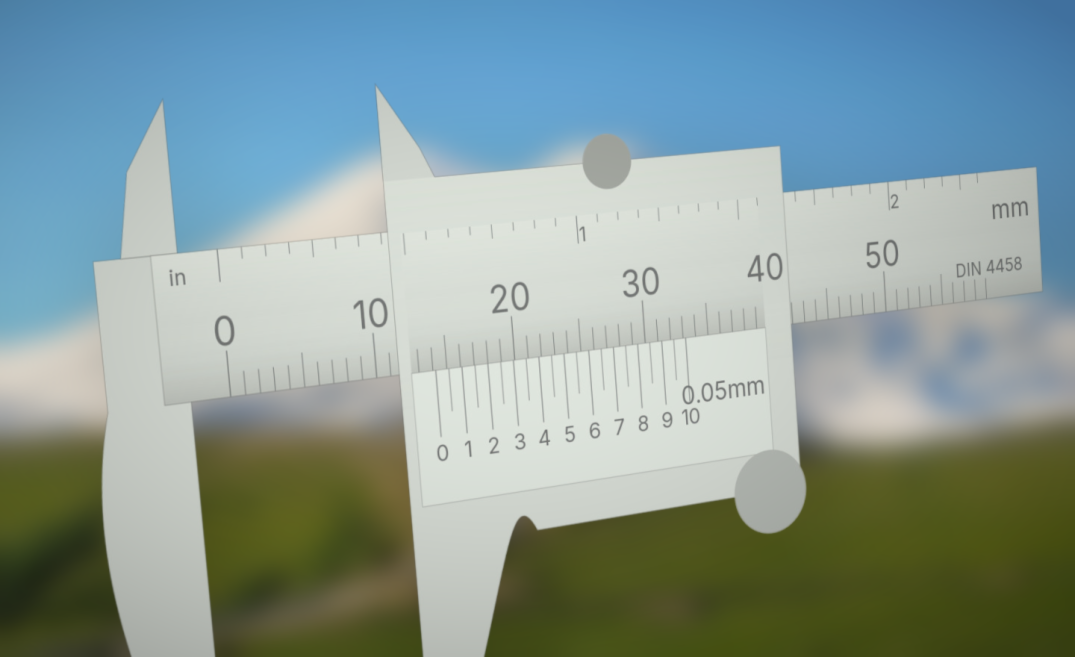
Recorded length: 14.2
